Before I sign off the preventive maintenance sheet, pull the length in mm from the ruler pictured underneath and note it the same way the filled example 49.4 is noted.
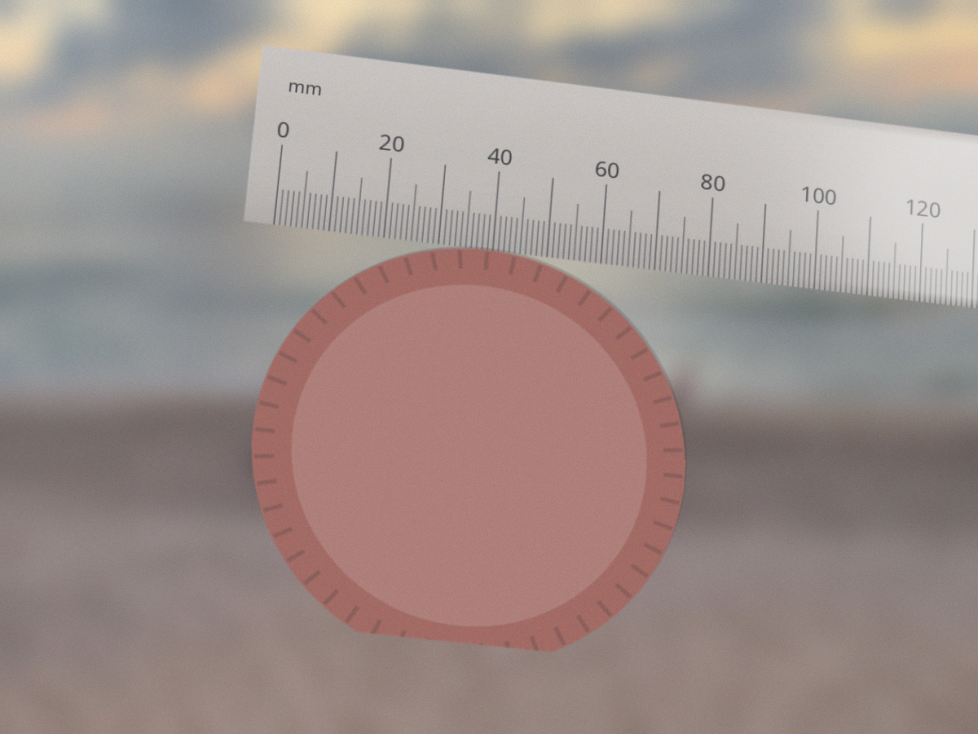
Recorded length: 78
